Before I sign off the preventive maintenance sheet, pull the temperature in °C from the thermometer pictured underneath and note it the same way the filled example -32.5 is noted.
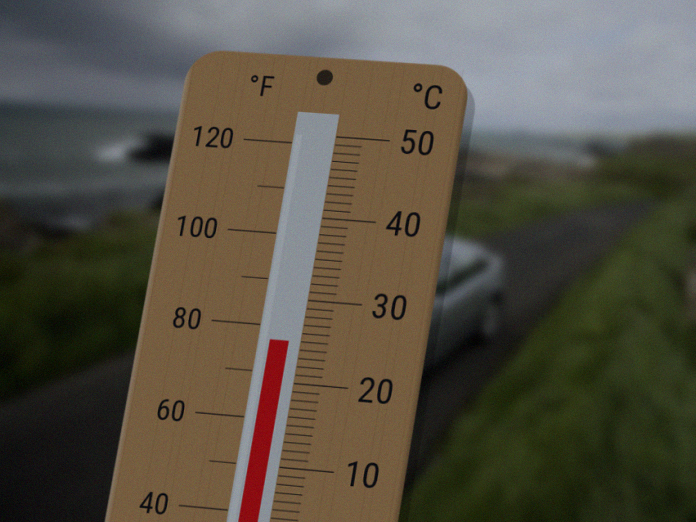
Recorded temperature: 25
